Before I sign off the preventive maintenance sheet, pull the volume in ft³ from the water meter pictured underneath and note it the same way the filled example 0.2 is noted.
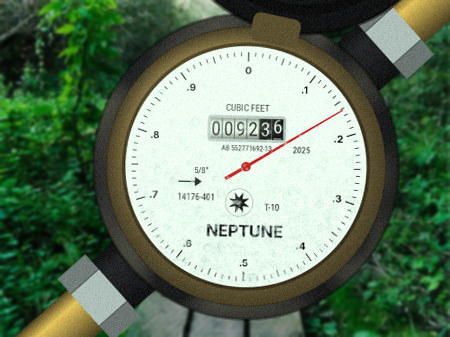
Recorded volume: 9236.16
